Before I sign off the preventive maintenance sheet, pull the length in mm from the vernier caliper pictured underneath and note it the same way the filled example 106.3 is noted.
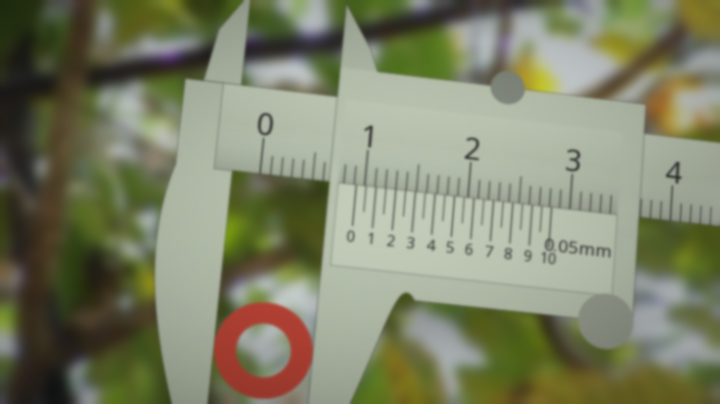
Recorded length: 9.2
